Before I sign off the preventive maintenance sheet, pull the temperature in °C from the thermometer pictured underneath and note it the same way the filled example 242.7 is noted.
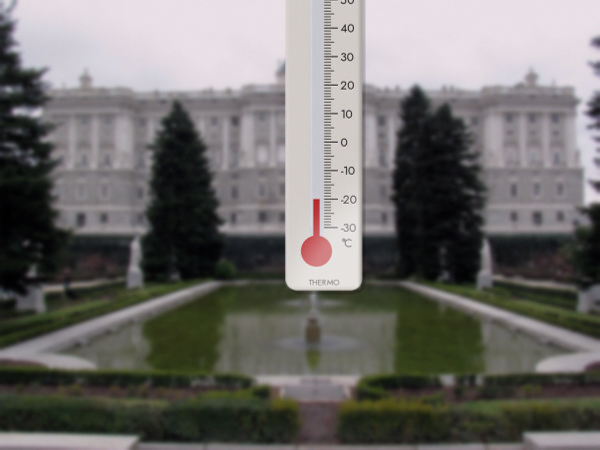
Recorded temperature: -20
